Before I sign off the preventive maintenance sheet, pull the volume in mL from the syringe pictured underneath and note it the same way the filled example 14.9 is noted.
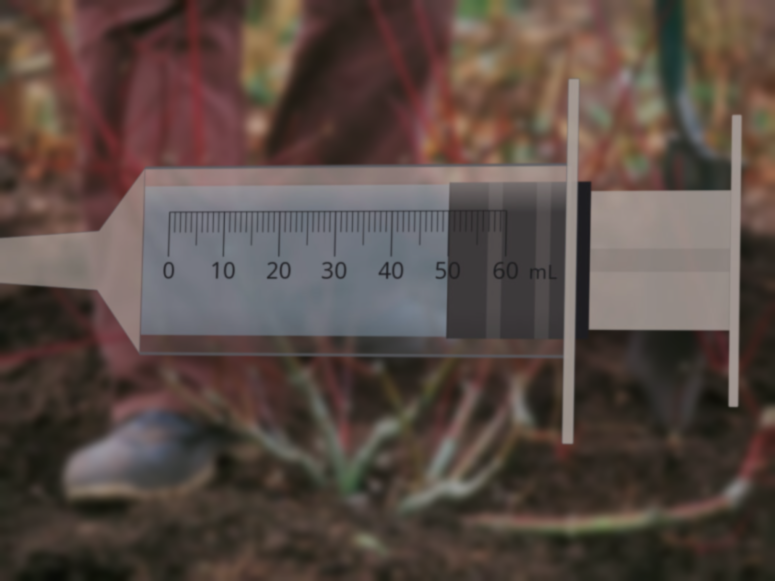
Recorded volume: 50
